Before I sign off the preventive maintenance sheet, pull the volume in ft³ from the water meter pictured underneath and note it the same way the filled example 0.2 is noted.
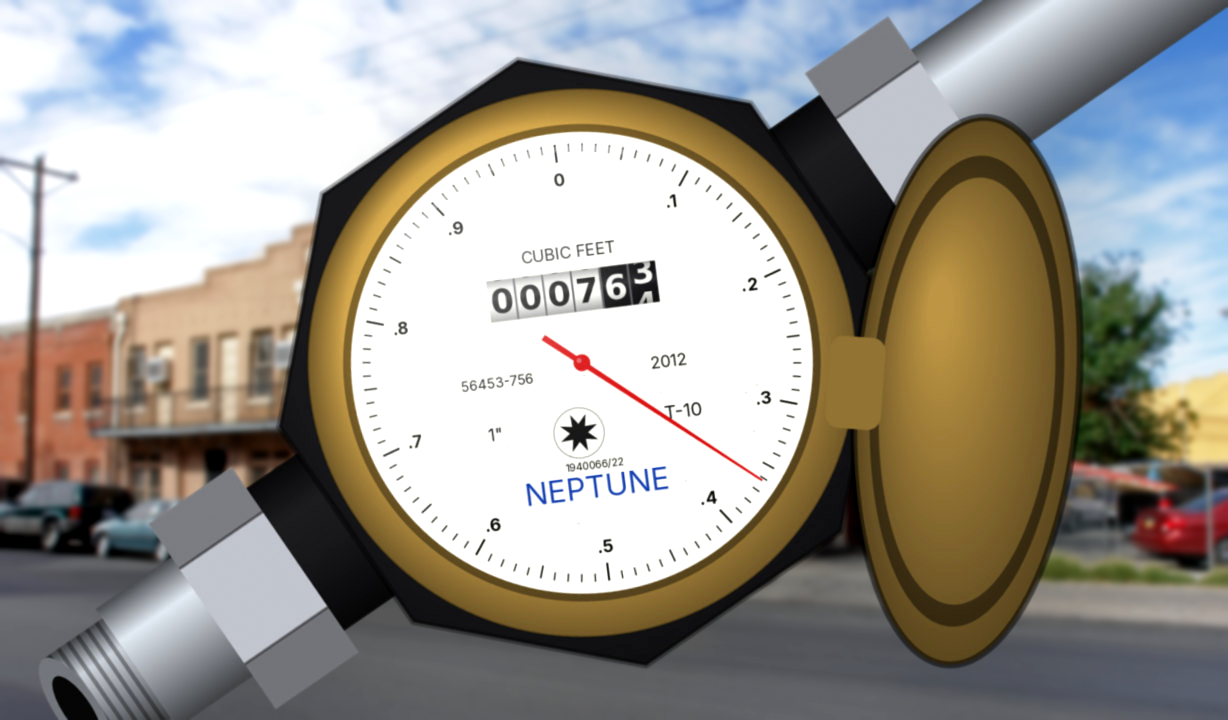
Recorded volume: 763.36
